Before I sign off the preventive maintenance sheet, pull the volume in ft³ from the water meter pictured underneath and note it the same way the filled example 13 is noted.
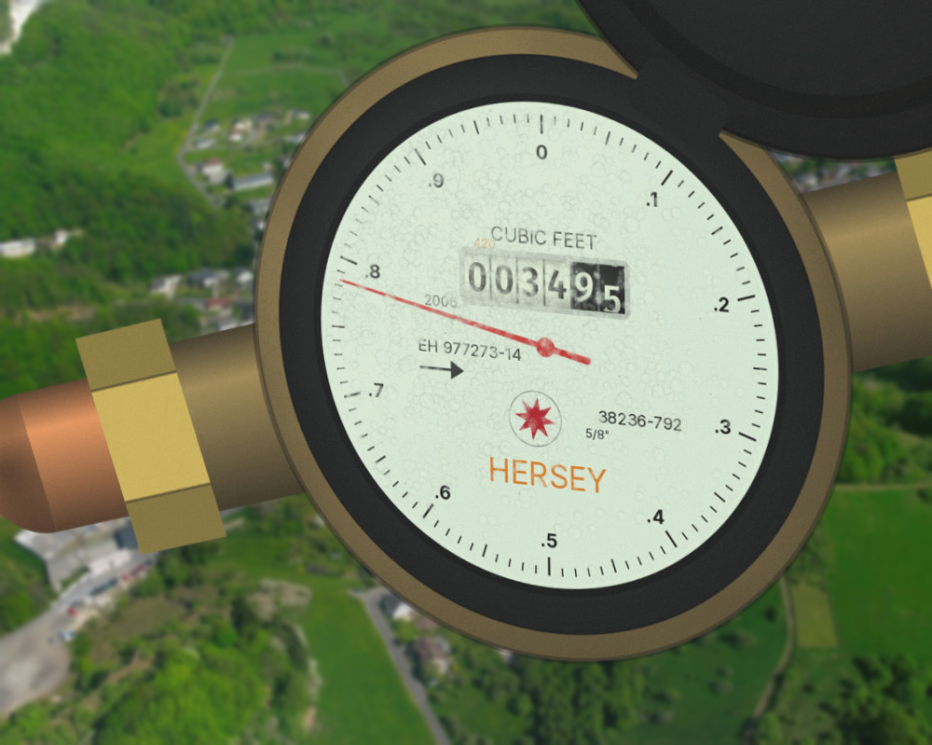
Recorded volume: 3494.78
